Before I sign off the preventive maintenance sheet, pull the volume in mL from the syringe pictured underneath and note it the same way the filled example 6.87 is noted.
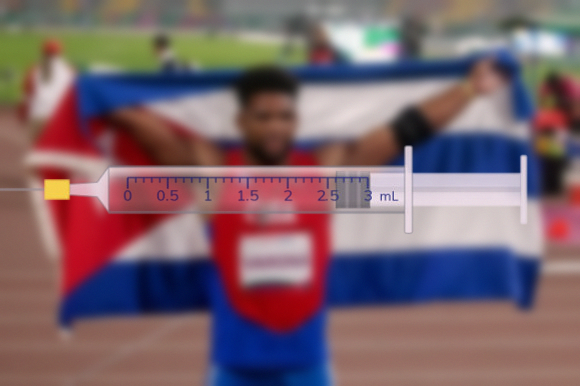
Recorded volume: 2.6
